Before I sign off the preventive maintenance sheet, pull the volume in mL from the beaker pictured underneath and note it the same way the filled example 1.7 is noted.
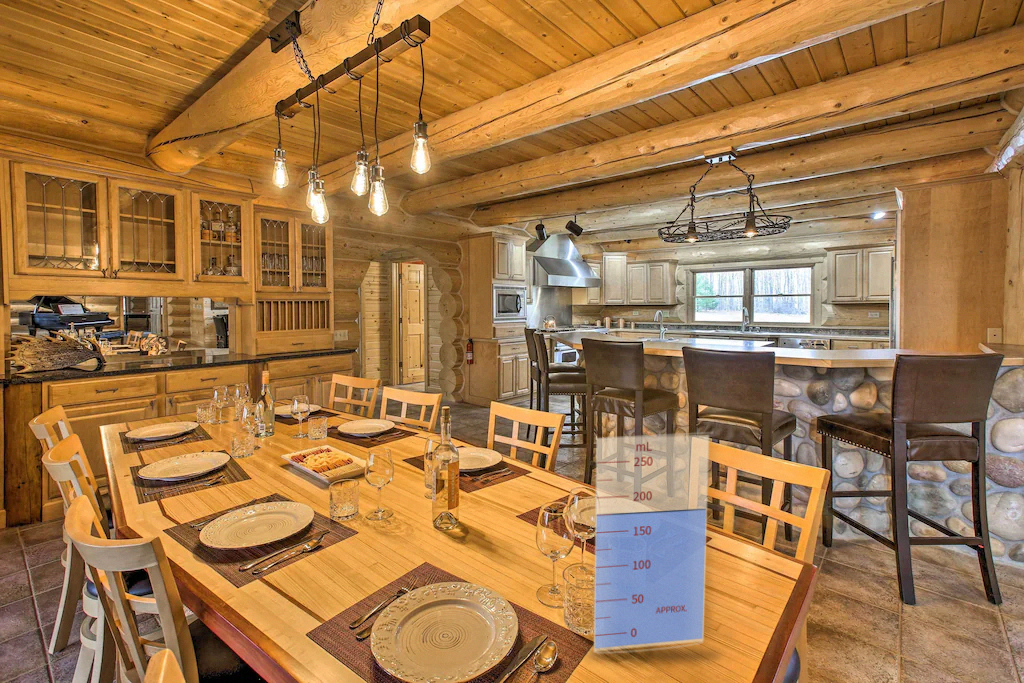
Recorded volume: 175
